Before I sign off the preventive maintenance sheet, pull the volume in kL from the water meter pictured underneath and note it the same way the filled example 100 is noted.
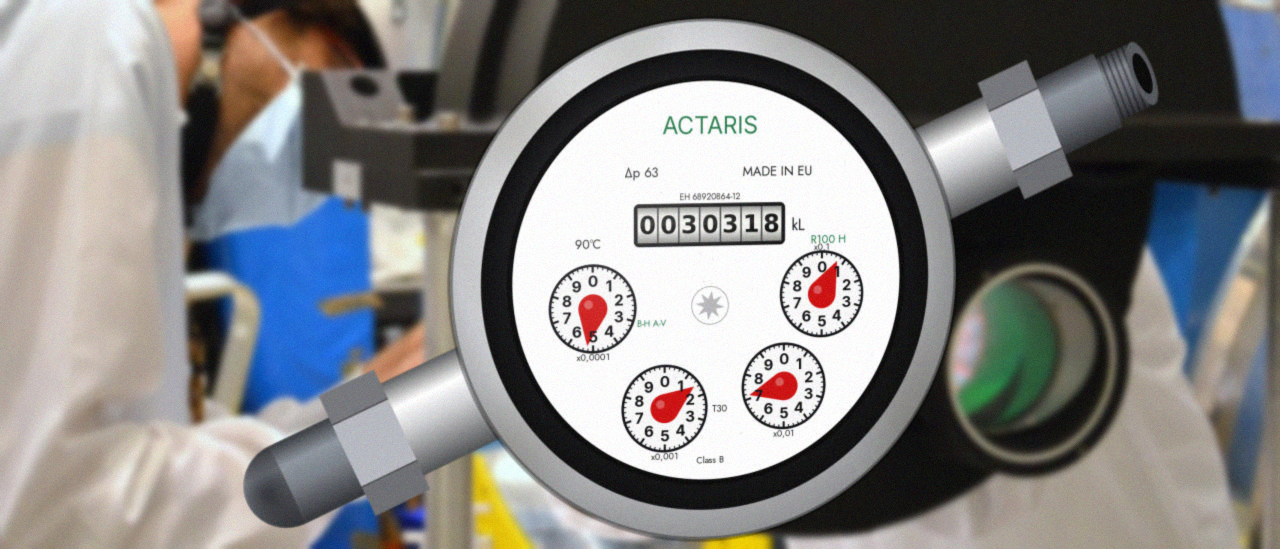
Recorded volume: 30318.0715
